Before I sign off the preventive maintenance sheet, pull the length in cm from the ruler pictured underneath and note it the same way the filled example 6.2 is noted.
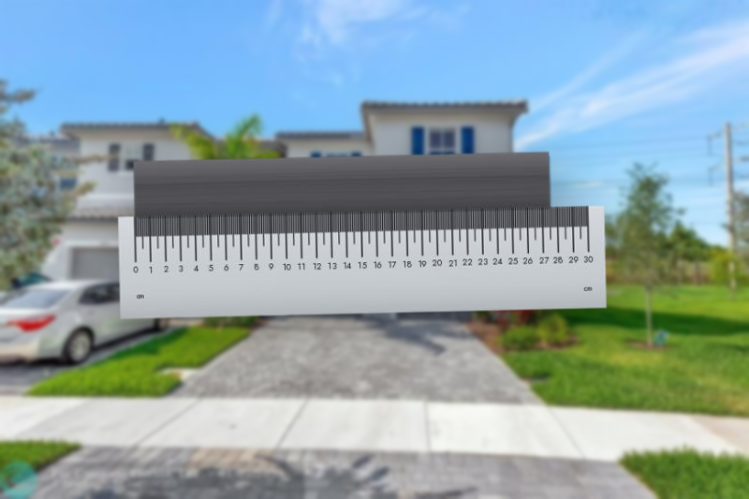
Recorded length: 27.5
